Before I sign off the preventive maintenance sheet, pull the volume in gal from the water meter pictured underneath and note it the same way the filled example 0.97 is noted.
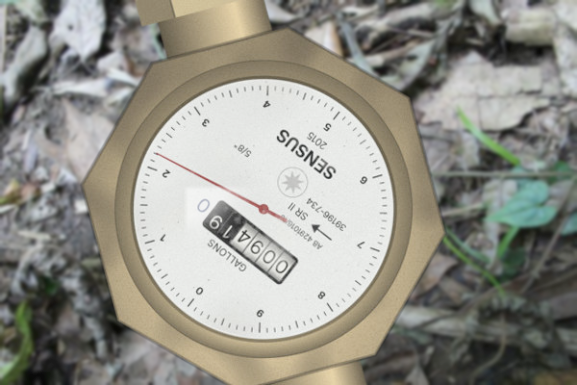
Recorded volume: 94192.2
